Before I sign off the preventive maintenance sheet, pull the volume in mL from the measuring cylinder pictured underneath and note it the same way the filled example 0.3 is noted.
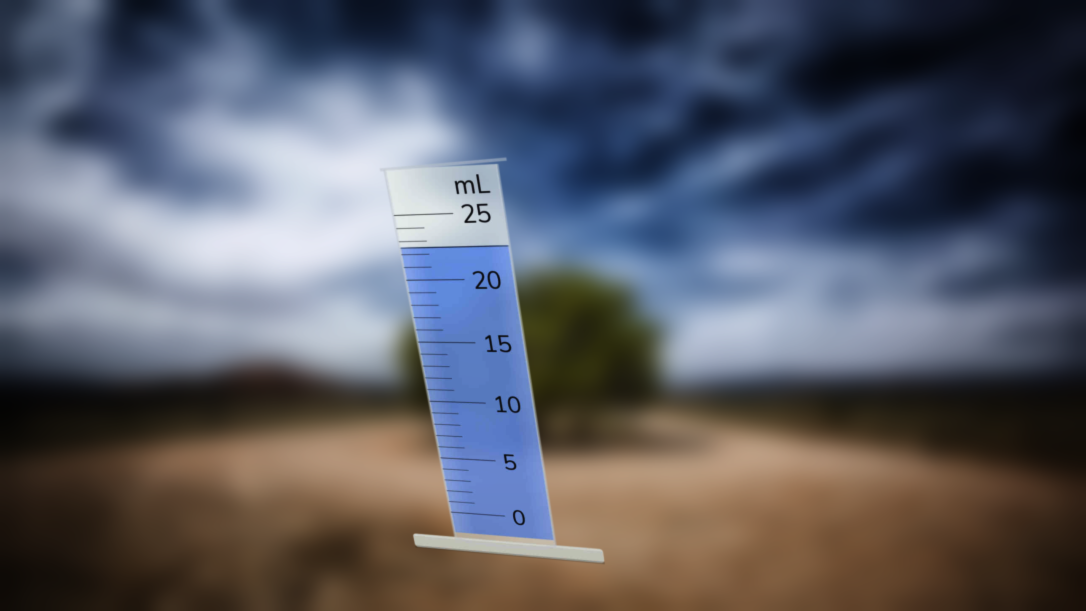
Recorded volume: 22.5
